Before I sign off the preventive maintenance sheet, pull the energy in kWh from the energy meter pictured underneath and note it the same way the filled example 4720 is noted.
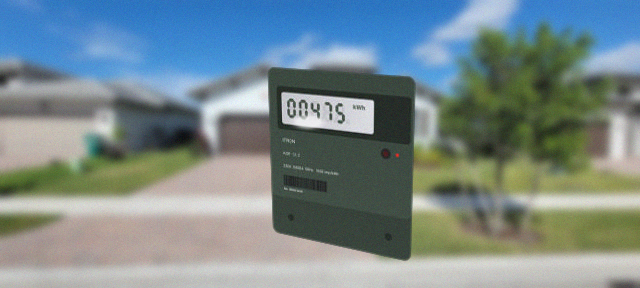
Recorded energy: 475
